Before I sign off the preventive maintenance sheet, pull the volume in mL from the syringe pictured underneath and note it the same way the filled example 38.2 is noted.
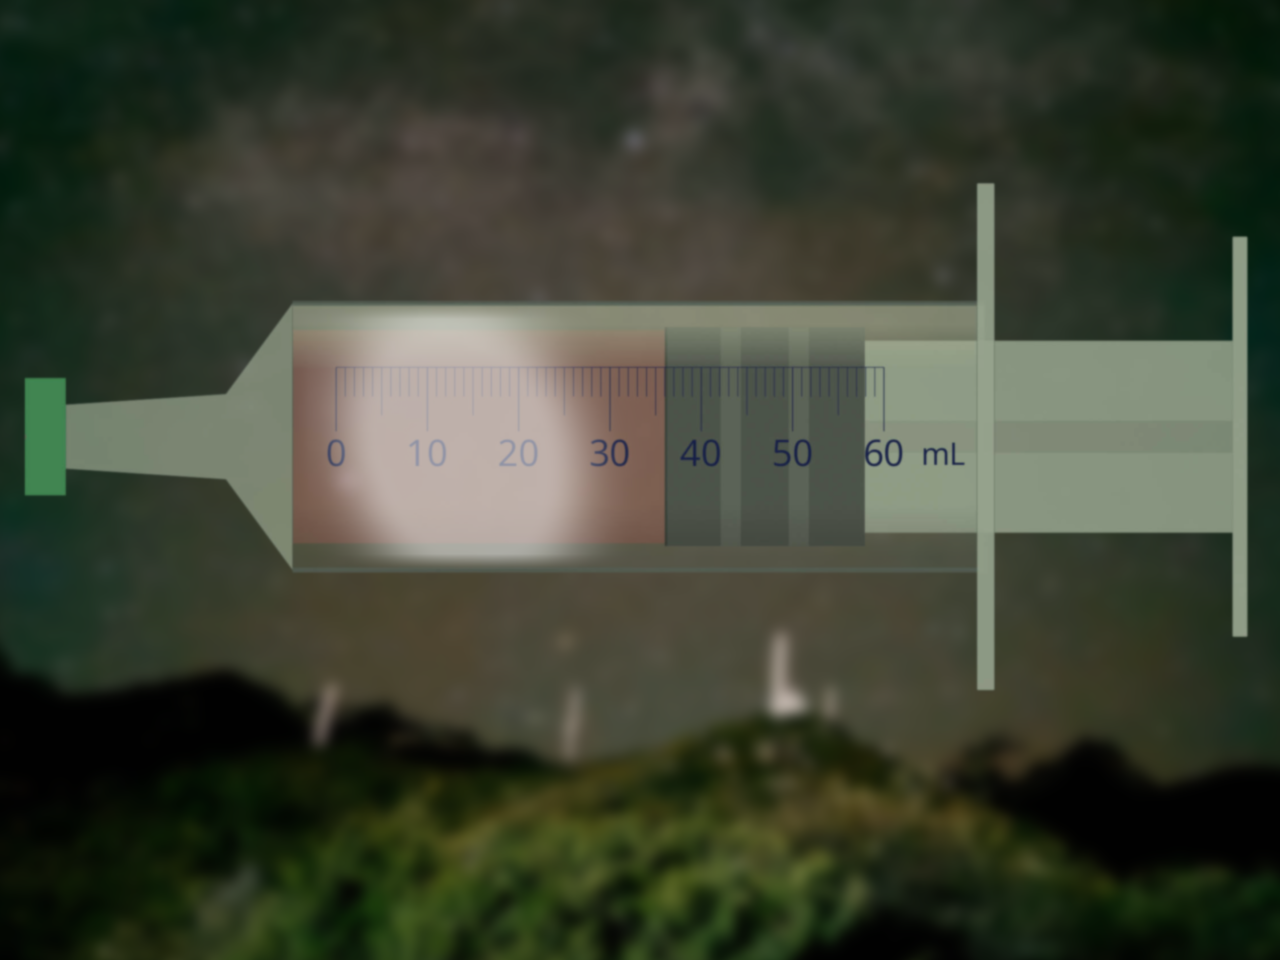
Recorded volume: 36
